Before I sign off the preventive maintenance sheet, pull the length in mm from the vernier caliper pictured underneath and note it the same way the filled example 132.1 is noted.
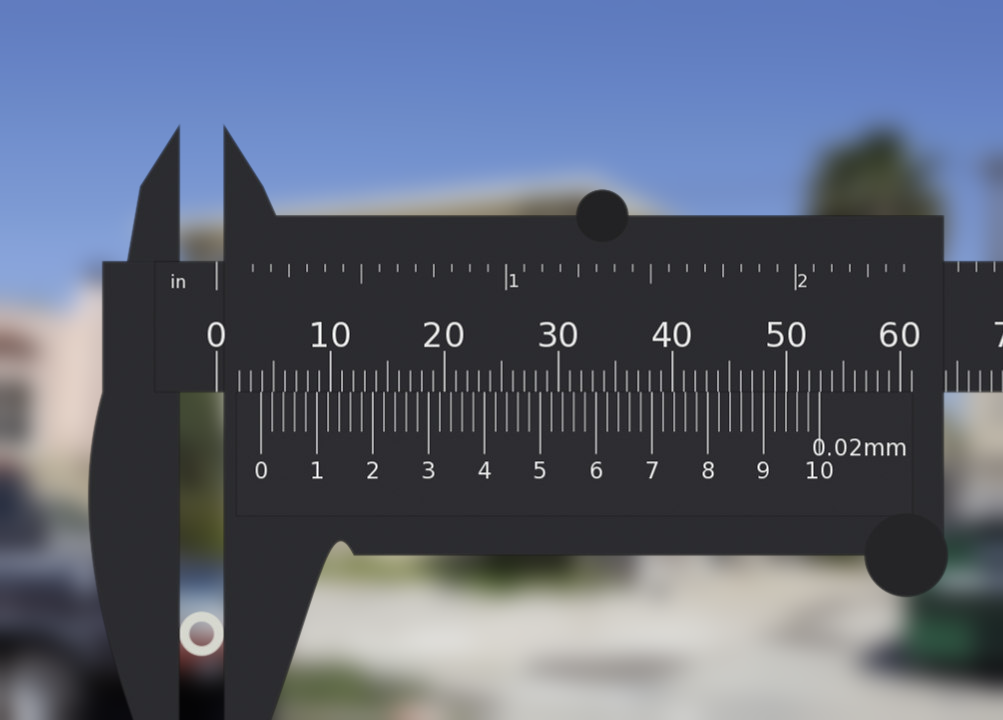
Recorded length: 3.9
